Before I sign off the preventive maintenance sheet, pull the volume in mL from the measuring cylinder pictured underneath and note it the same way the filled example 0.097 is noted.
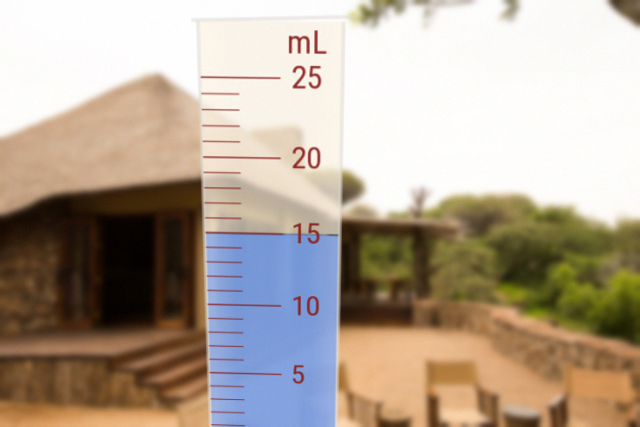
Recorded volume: 15
